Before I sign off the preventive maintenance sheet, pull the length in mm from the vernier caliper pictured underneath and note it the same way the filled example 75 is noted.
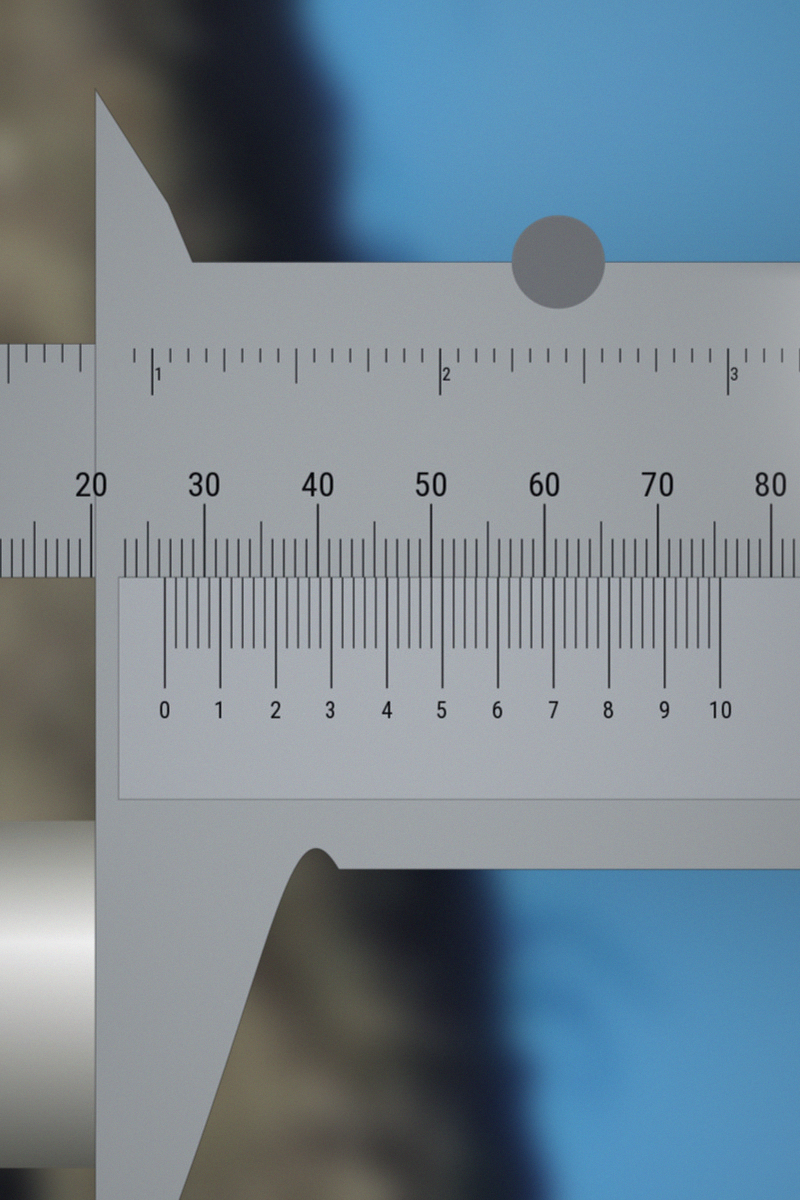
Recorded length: 26.5
